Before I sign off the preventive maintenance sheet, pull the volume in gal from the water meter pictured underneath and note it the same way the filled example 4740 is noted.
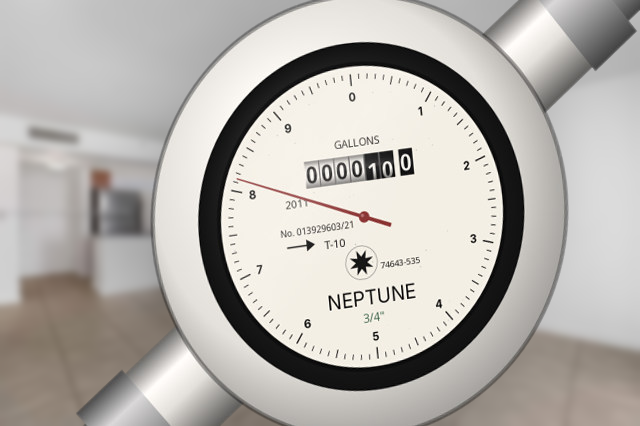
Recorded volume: 98.1
